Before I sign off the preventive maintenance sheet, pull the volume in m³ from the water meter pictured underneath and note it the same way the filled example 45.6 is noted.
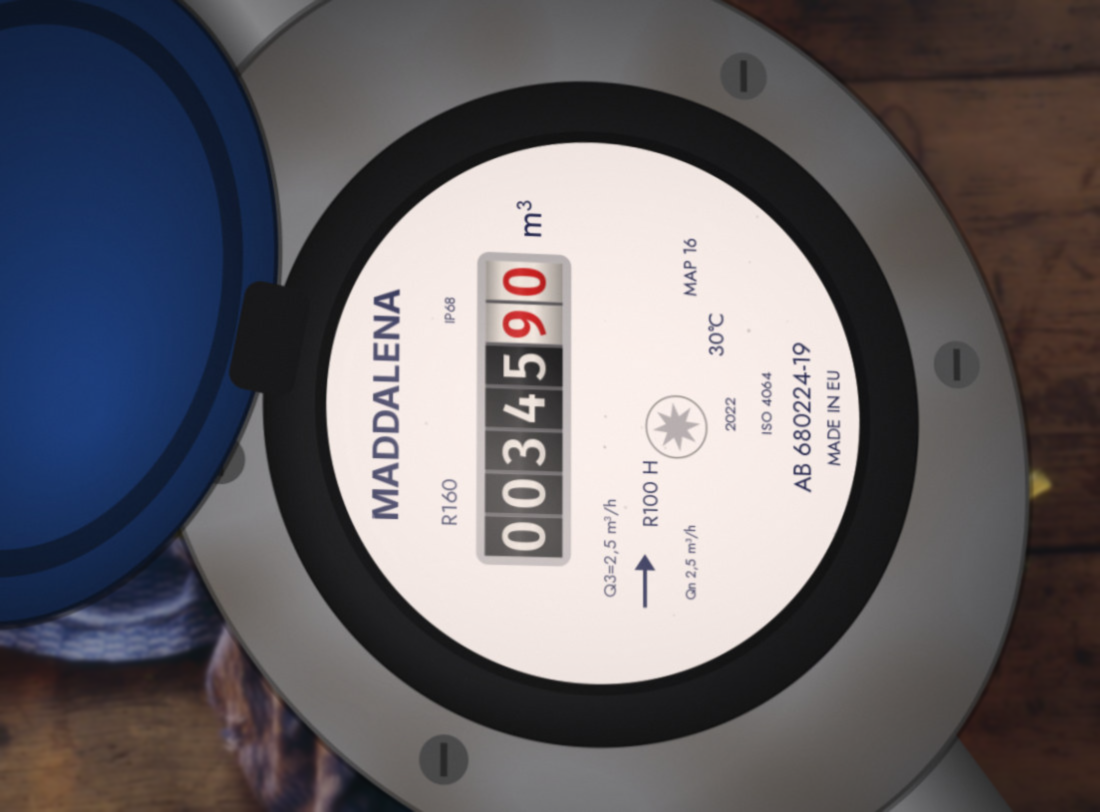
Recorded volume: 345.90
